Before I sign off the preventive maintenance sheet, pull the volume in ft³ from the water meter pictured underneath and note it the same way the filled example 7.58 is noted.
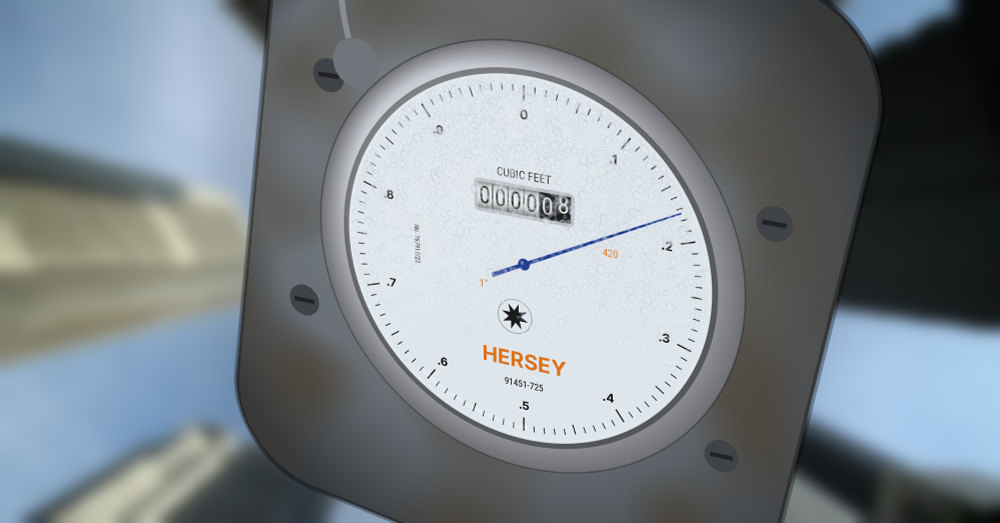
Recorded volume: 8.17
